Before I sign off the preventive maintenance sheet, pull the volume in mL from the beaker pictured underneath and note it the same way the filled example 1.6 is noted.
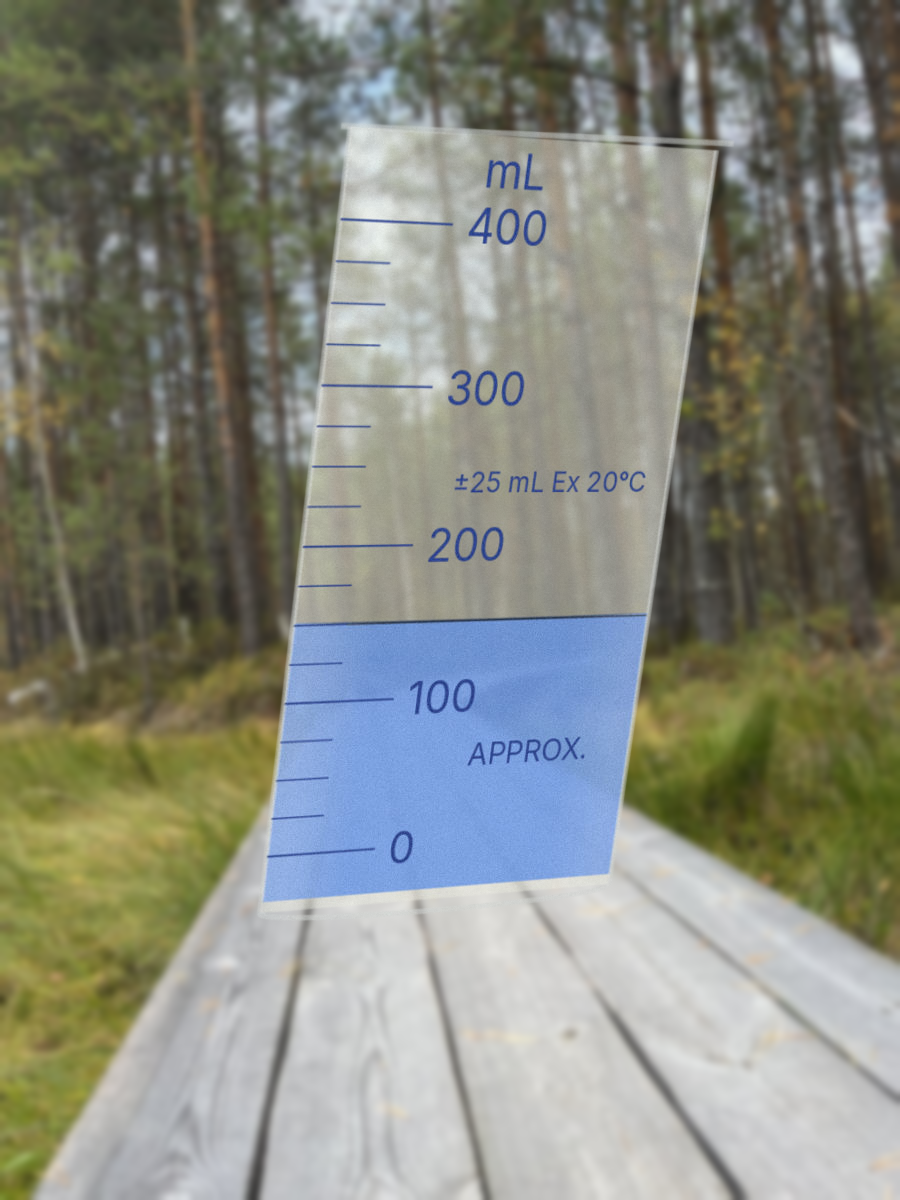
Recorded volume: 150
